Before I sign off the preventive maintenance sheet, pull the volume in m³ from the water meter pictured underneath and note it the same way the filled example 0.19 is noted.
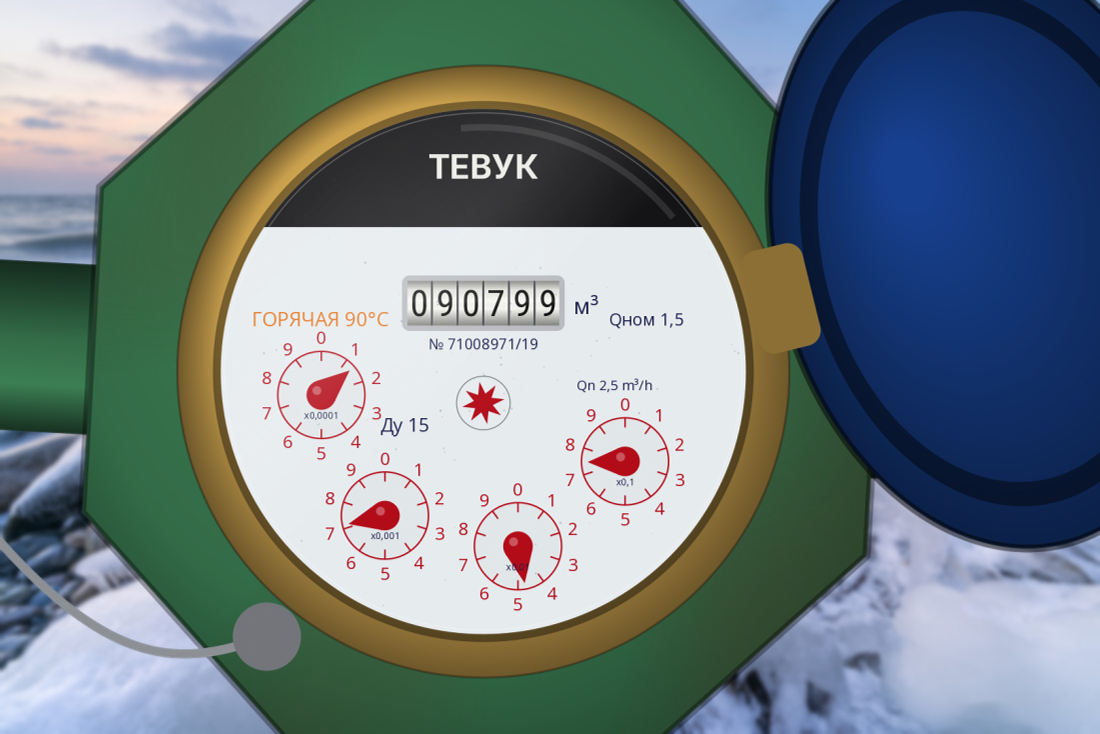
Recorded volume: 90799.7471
